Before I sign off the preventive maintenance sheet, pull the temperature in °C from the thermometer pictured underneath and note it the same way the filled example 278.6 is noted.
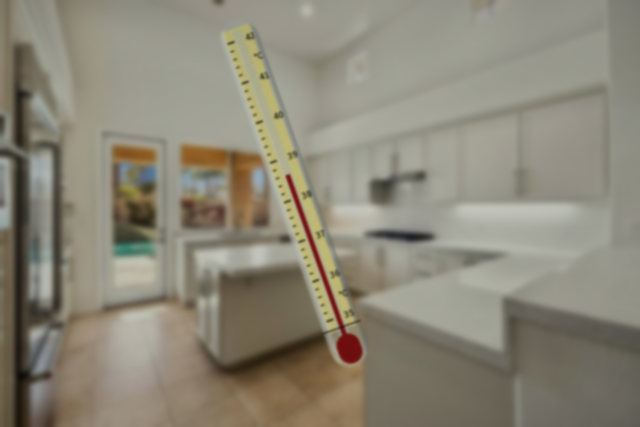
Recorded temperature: 38.6
